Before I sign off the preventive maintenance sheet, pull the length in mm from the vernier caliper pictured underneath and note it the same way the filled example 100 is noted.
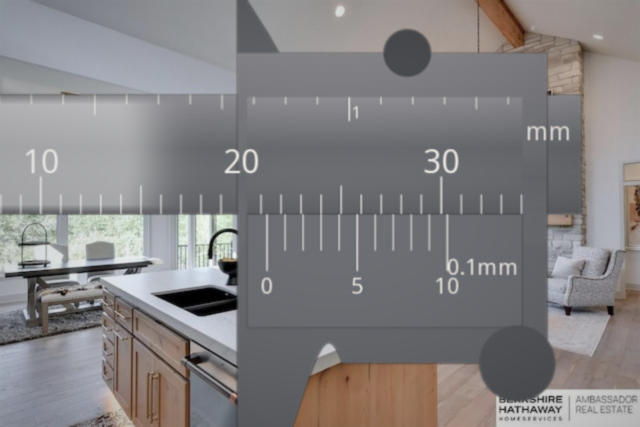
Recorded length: 21.3
